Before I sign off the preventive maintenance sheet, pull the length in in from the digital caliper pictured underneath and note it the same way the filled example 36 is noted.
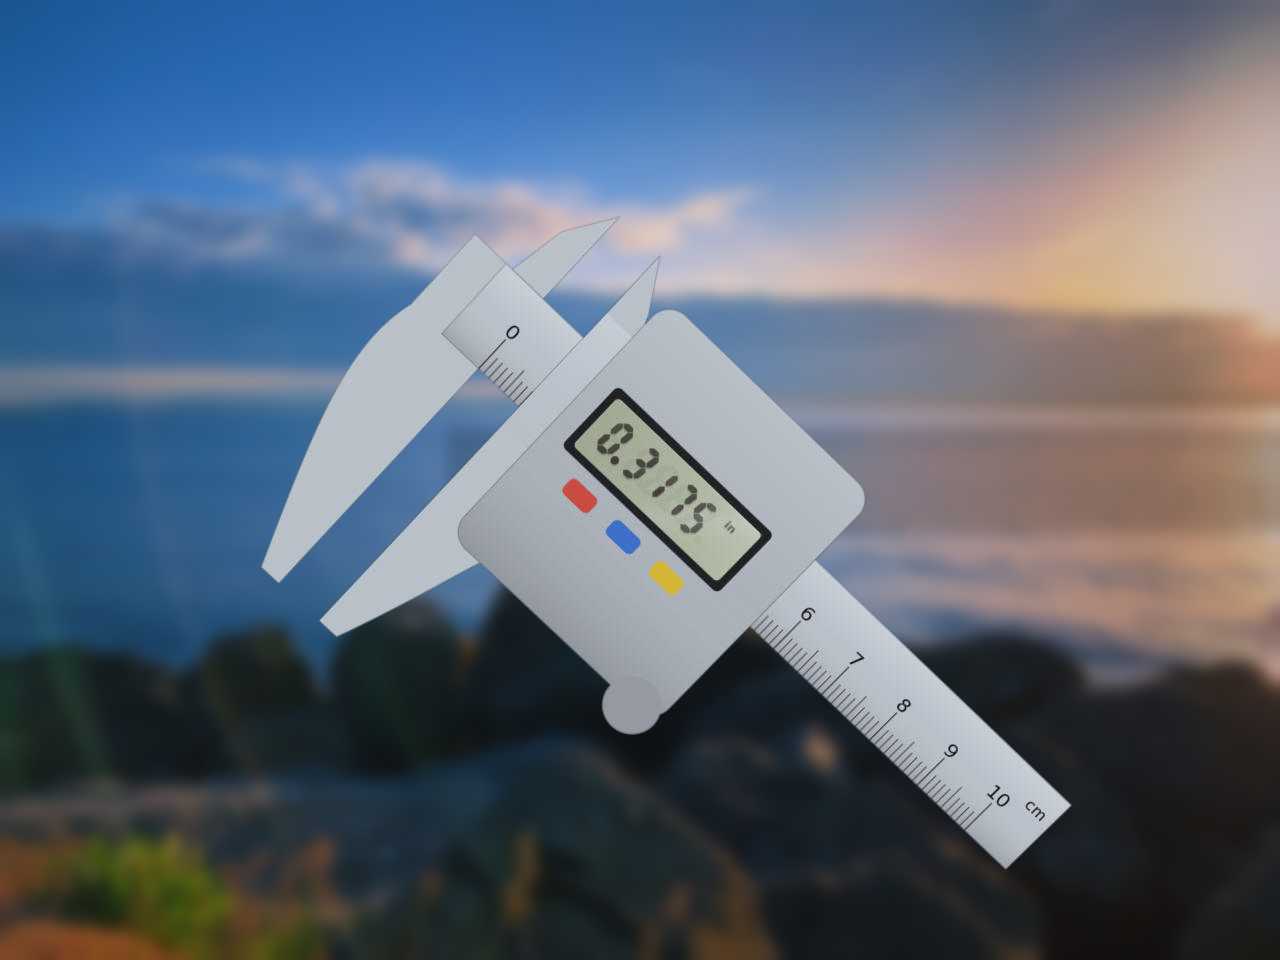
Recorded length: 0.3175
